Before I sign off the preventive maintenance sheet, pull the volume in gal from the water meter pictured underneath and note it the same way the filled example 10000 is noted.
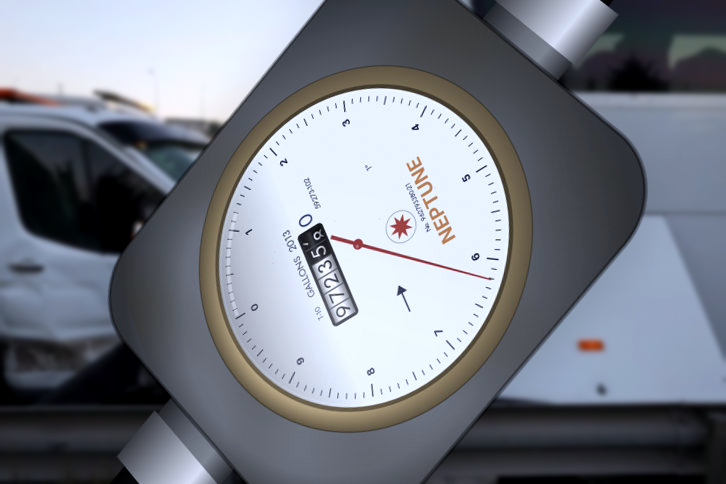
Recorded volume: 9723576.2
